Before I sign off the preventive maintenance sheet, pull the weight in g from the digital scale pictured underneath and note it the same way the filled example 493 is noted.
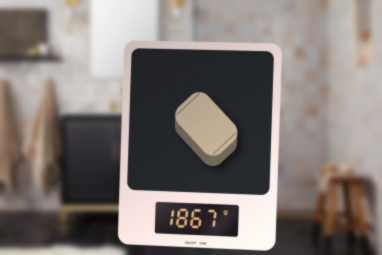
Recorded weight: 1867
